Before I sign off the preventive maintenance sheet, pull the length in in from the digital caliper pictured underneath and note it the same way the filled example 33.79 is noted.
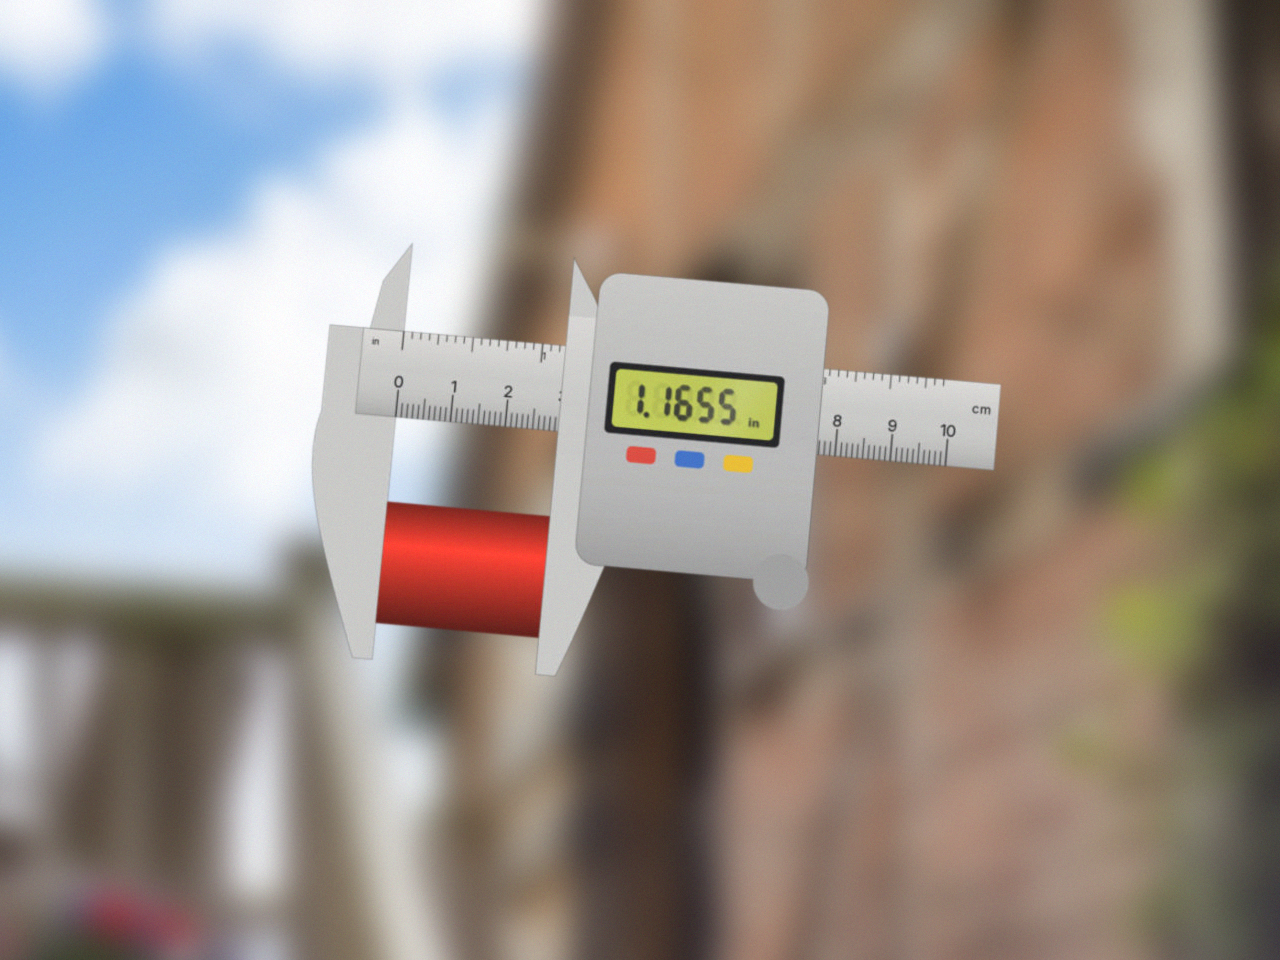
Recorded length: 1.1655
